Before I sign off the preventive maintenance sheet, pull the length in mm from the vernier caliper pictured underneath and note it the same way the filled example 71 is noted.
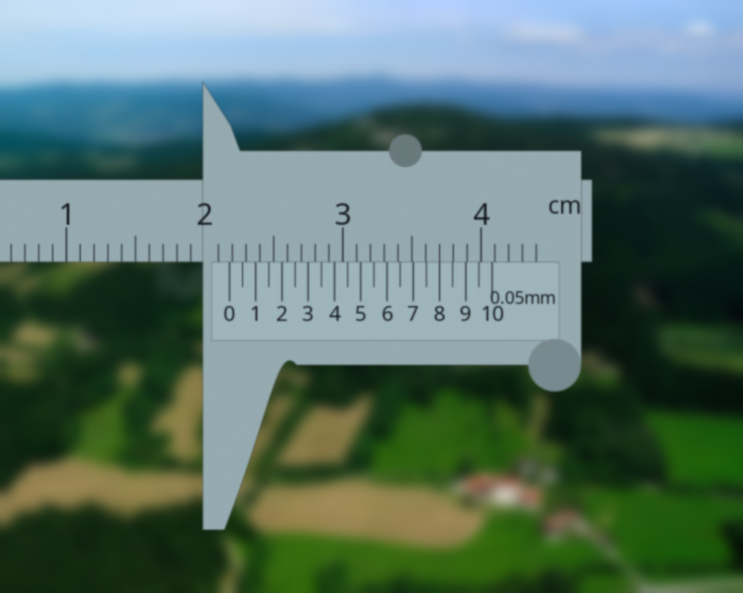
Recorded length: 21.8
